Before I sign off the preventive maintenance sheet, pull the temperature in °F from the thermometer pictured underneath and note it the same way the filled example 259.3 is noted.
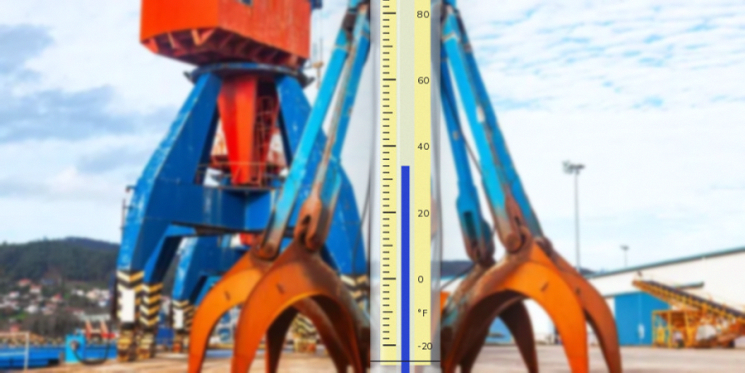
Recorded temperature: 34
